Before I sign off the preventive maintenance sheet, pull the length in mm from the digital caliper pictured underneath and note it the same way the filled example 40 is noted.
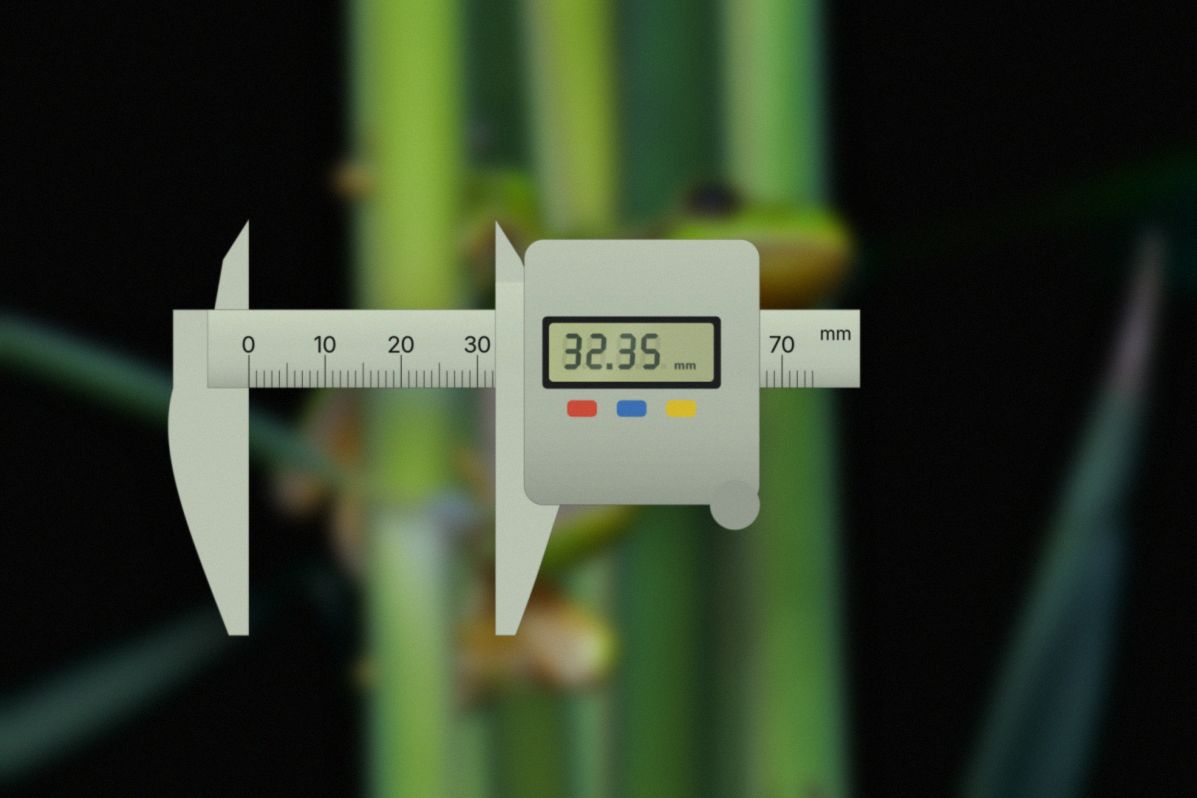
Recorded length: 32.35
